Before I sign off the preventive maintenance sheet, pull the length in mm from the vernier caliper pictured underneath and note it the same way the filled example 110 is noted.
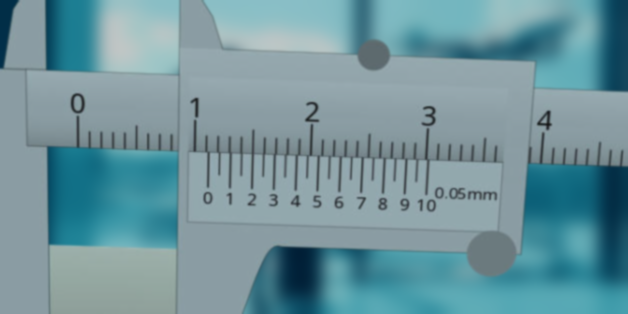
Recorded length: 11.2
